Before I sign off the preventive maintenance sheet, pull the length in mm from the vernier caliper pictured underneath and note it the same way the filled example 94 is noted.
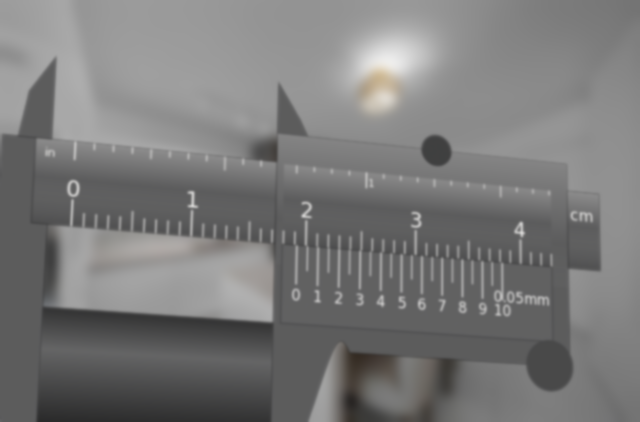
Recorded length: 19.2
